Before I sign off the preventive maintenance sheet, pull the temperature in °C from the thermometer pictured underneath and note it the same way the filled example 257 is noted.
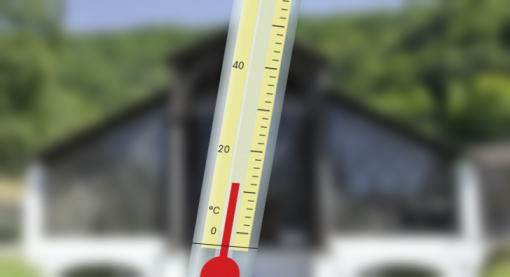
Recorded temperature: 12
